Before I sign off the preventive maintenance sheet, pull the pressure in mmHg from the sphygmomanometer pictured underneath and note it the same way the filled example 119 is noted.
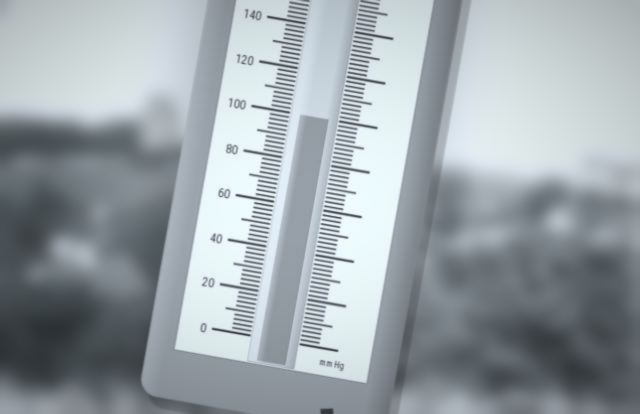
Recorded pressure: 100
